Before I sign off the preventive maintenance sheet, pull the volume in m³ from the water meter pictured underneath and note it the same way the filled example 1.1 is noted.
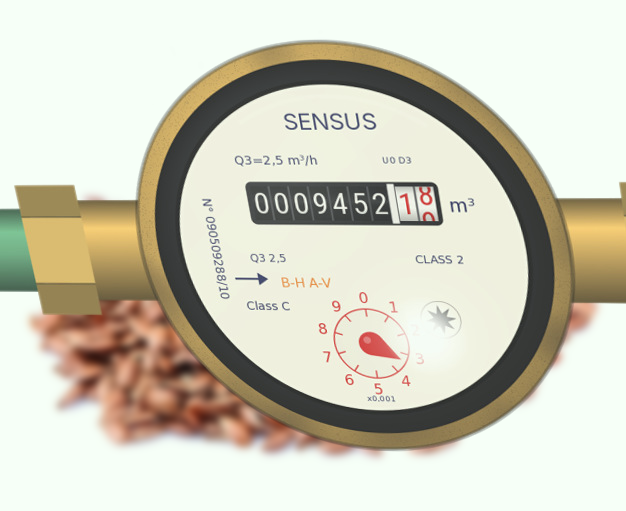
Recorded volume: 9452.183
